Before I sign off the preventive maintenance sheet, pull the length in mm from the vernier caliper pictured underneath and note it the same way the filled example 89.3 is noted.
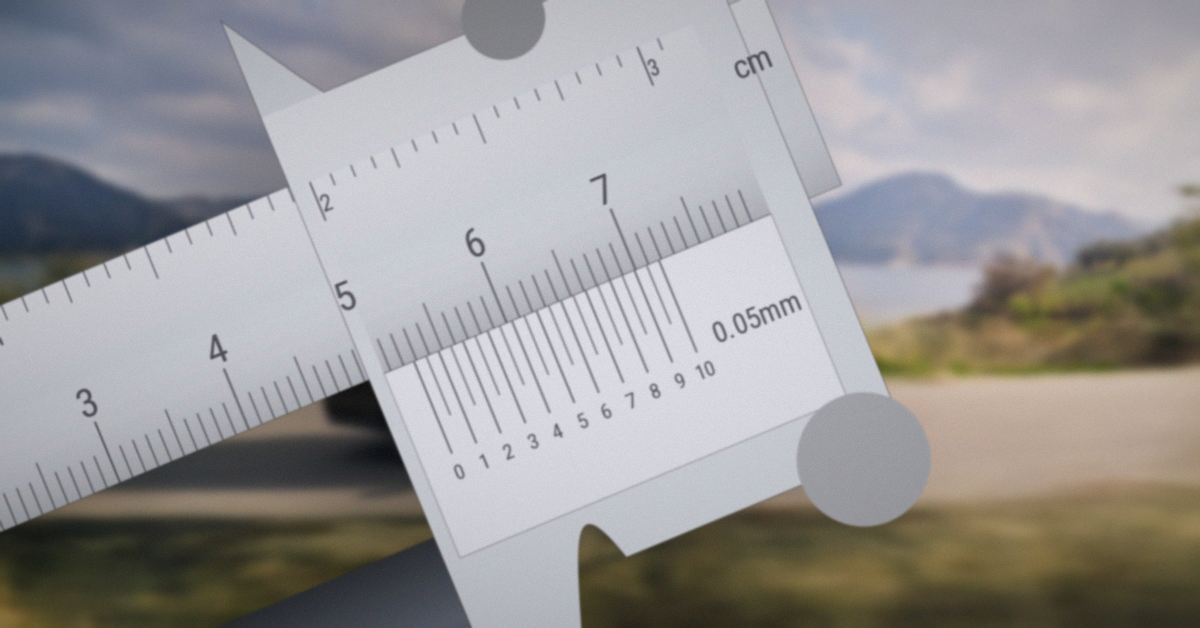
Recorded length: 52.8
